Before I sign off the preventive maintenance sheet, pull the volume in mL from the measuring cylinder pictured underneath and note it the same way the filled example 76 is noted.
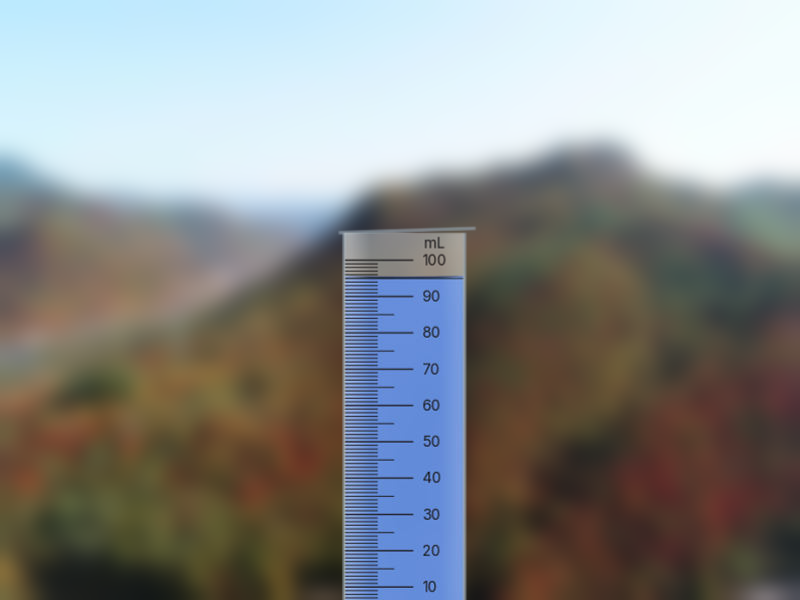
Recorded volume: 95
